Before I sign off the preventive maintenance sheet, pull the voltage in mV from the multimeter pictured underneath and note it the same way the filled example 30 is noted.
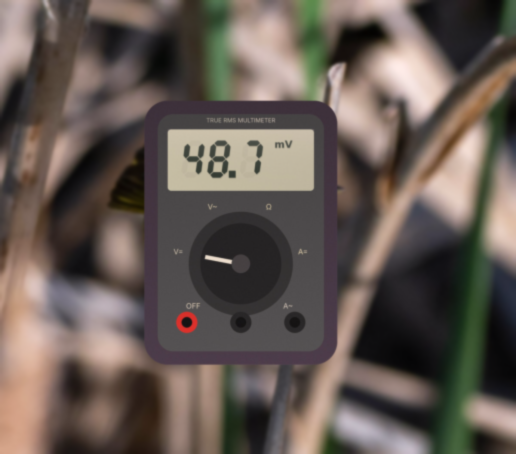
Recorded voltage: 48.7
